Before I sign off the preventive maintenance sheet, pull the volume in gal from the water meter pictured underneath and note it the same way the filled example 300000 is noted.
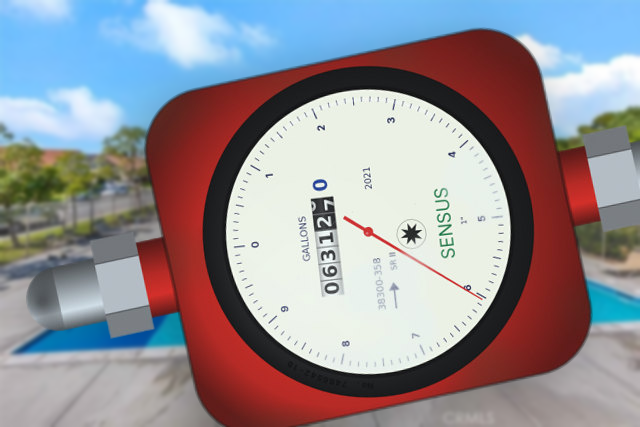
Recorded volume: 631266.0
